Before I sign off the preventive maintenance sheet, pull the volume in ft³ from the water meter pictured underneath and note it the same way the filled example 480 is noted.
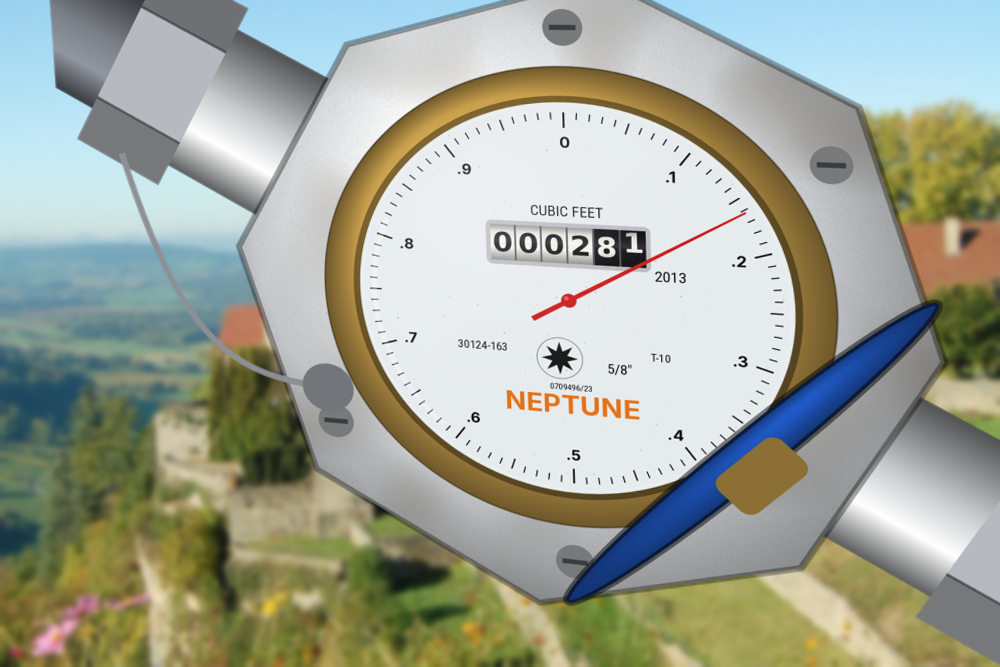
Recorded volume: 281.16
